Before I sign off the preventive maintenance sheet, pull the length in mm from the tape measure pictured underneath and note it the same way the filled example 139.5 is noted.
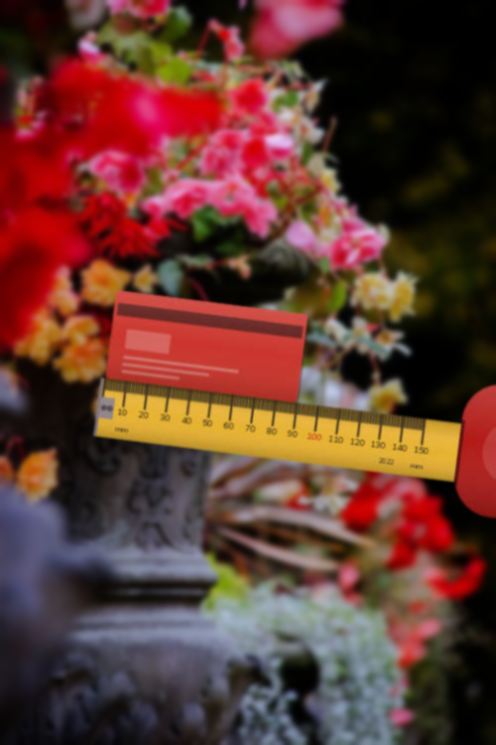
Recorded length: 90
